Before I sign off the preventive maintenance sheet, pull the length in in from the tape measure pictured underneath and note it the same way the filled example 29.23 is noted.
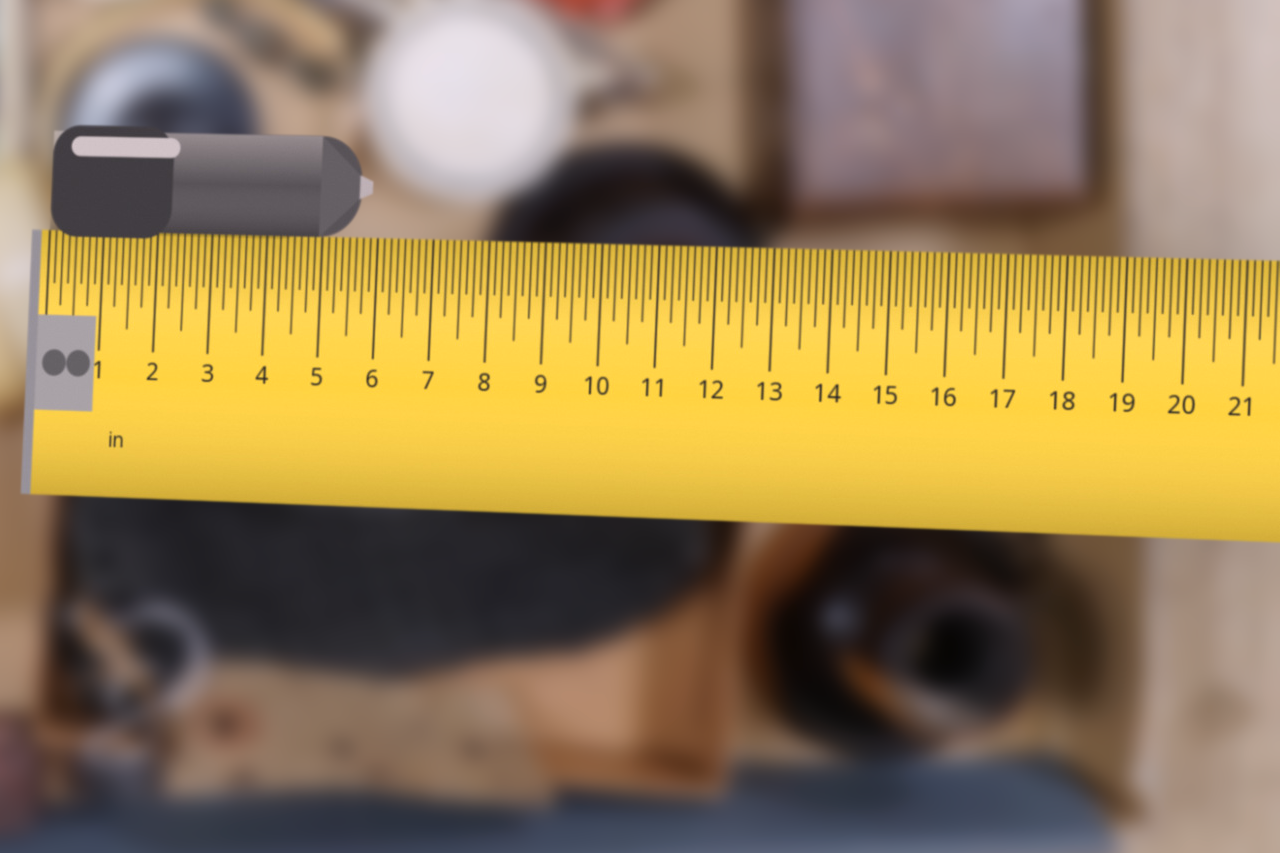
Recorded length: 5.875
